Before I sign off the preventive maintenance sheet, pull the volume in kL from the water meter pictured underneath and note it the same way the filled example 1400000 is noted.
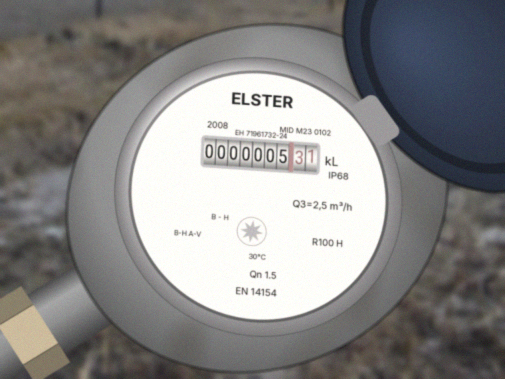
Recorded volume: 5.31
